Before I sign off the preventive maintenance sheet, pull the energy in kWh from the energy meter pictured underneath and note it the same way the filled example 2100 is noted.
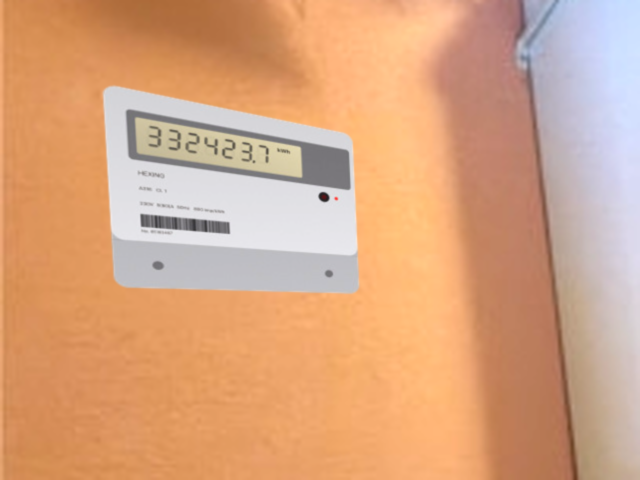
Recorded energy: 332423.7
